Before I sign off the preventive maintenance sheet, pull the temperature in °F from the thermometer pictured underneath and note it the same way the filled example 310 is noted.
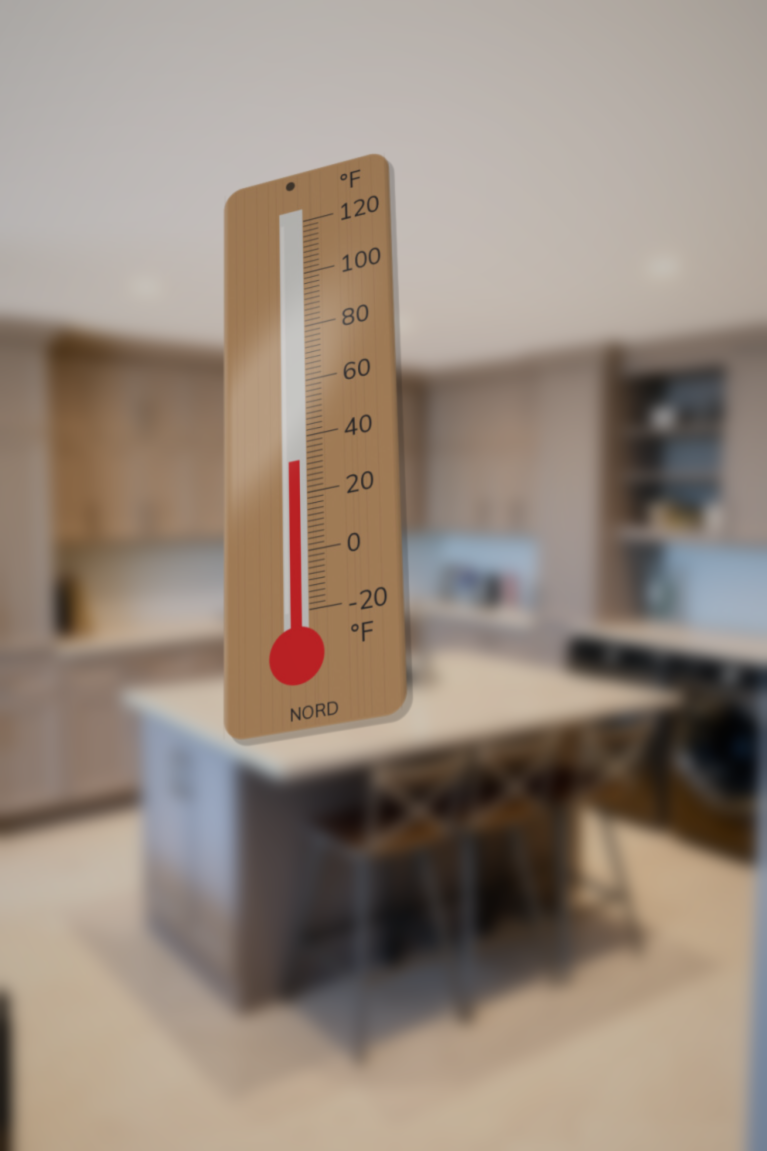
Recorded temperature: 32
